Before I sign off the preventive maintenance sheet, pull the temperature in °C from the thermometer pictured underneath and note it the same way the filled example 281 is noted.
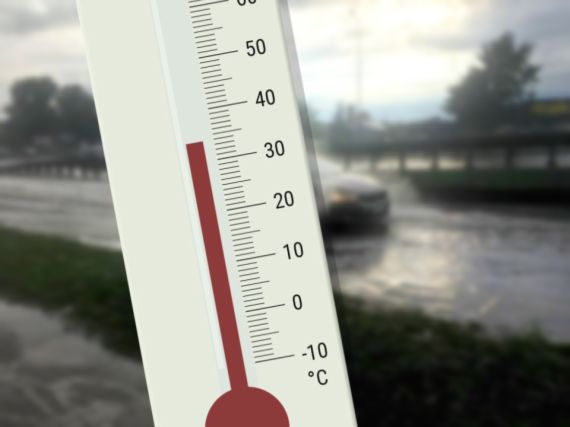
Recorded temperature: 34
